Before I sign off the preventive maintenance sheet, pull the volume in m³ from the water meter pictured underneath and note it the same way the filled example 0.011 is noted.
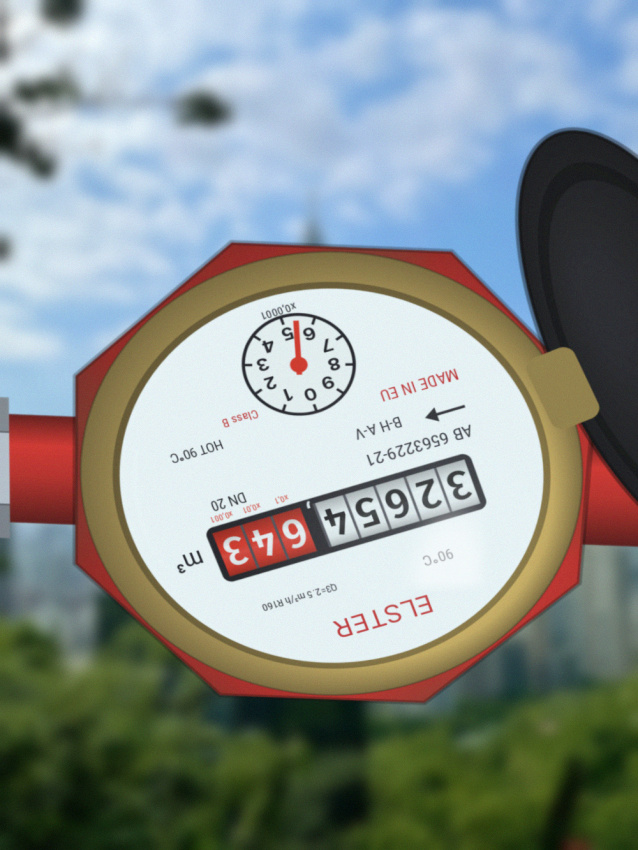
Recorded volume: 32654.6435
